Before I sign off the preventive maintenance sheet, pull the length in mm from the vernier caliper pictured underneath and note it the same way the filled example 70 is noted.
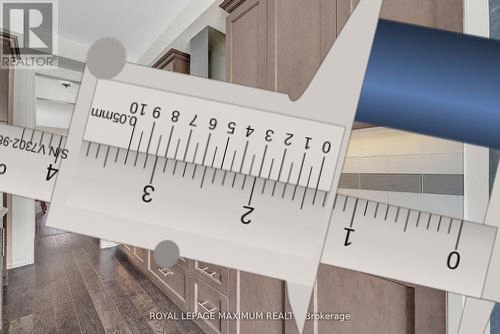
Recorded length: 14.0
